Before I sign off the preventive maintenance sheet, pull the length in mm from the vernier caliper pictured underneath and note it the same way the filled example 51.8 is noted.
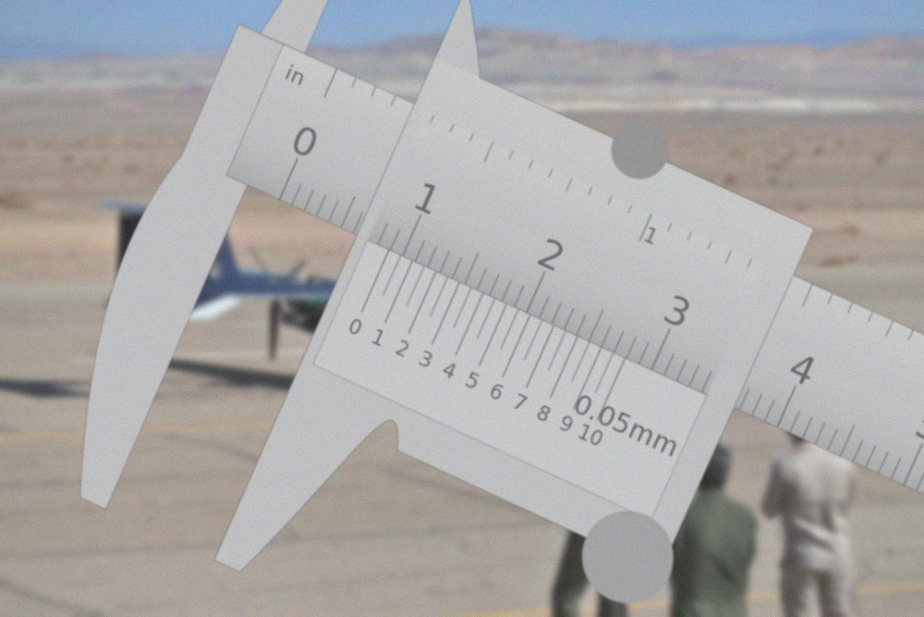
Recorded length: 8.9
